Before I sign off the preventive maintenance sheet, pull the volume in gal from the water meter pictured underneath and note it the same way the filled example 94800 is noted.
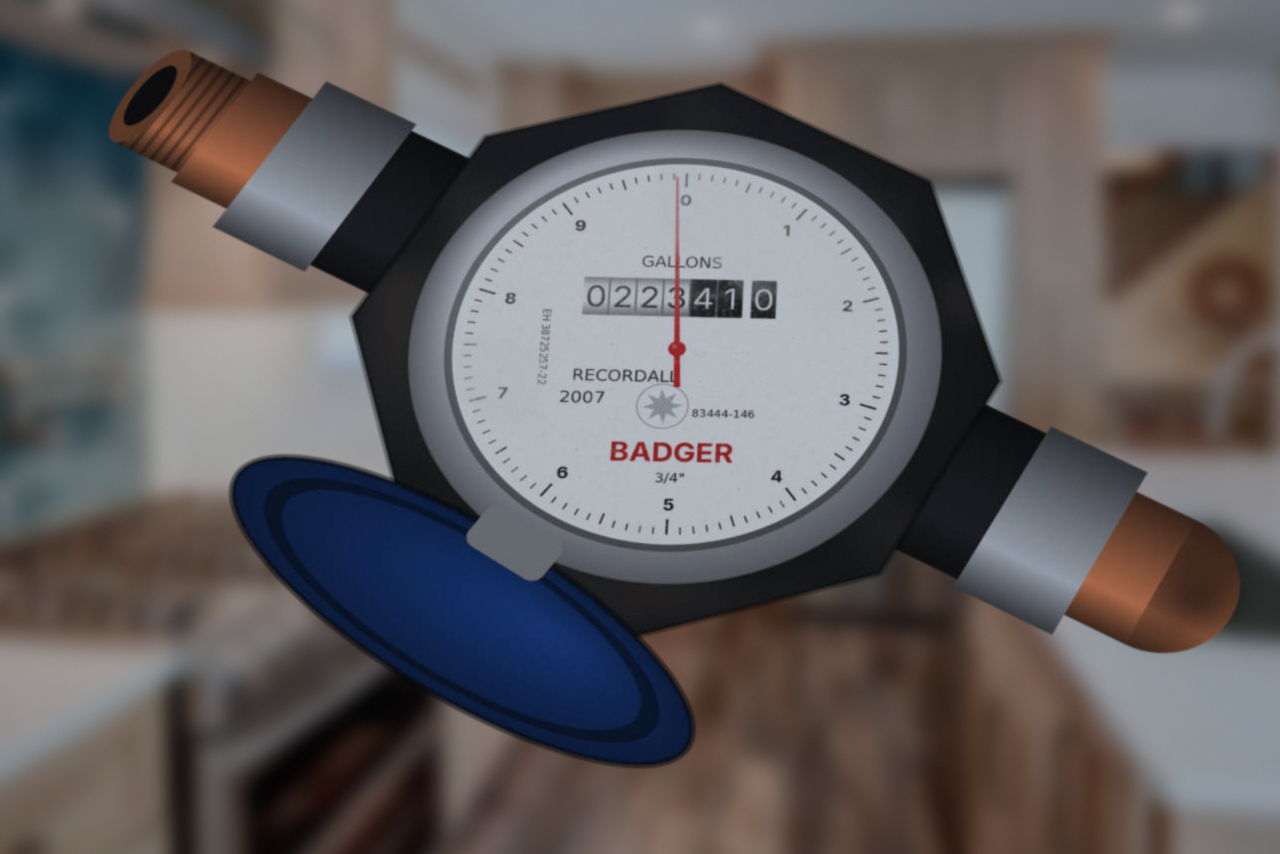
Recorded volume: 223409.9
